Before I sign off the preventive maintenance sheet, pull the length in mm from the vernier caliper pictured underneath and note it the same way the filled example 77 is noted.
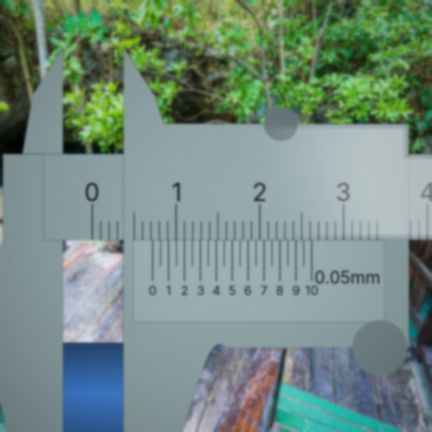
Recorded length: 7.2
